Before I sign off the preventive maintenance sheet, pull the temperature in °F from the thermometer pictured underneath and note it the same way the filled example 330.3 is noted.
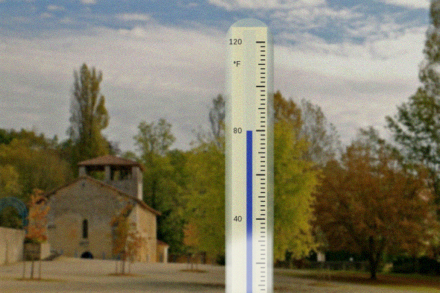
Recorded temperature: 80
